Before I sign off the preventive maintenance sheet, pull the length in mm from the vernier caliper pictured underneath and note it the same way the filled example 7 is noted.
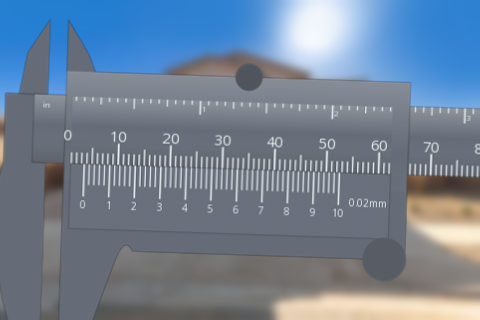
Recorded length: 3.5
